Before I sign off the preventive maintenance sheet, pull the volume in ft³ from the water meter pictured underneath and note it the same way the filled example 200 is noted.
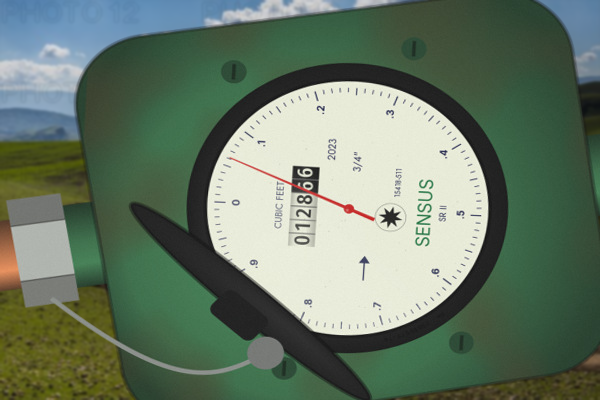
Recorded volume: 12866.06
